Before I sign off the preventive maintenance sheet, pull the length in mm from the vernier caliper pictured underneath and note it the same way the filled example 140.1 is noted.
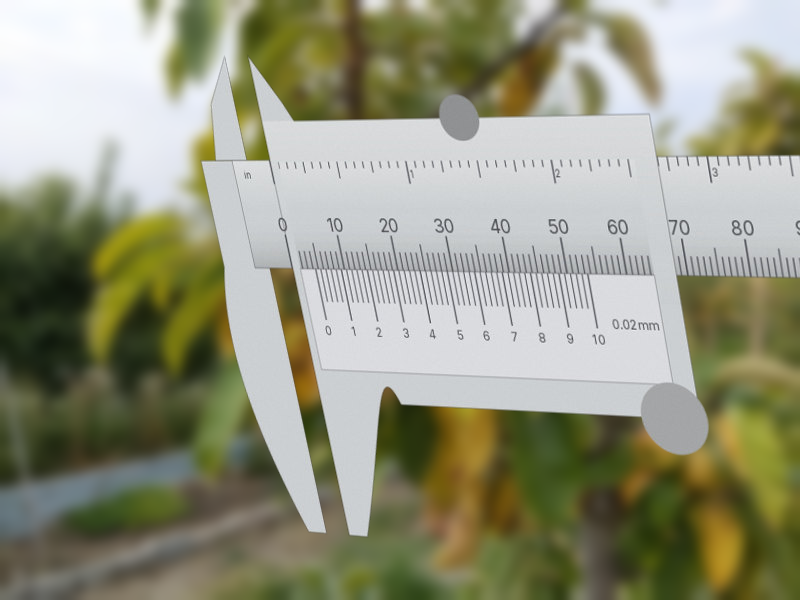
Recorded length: 4.5
